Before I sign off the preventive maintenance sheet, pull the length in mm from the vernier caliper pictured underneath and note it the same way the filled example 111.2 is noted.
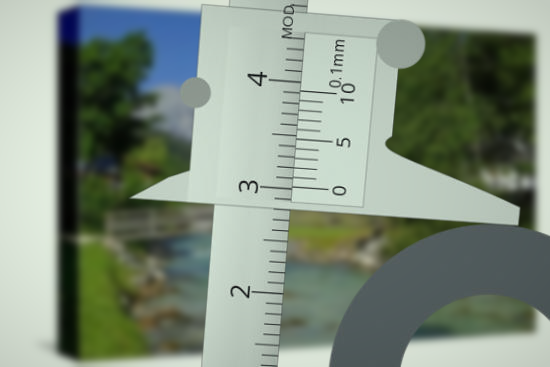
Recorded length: 30.2
